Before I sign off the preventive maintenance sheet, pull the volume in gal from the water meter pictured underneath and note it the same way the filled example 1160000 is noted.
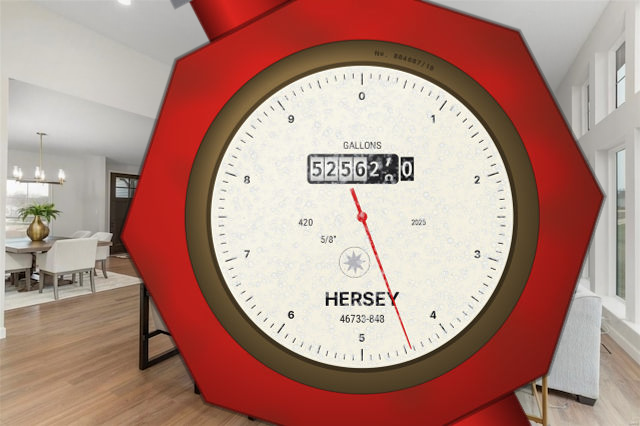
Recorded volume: 5256274.4
